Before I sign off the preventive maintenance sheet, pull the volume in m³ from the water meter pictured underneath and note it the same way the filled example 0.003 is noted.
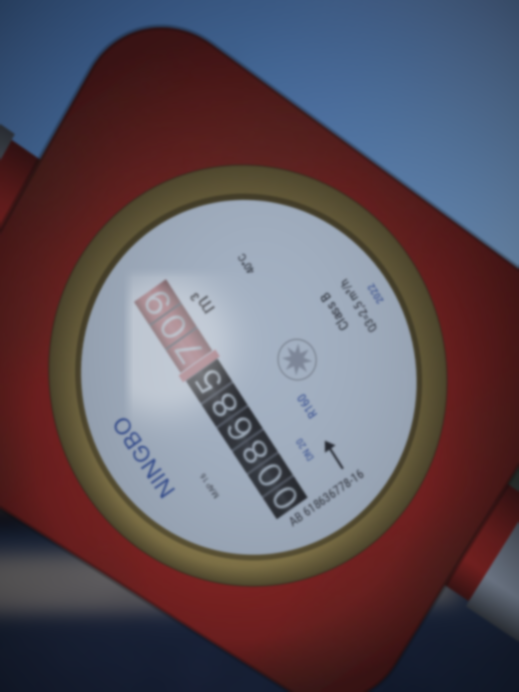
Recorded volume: 8685.709
